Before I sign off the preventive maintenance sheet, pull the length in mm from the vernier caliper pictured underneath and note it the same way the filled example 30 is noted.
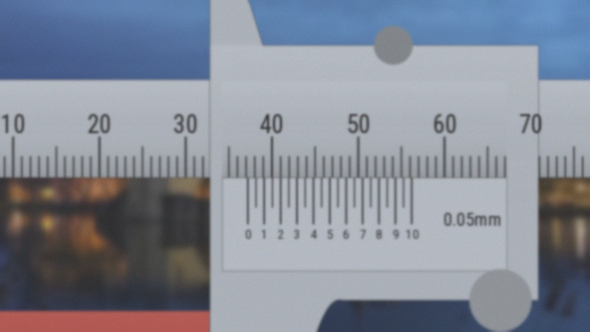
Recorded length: 37.2
